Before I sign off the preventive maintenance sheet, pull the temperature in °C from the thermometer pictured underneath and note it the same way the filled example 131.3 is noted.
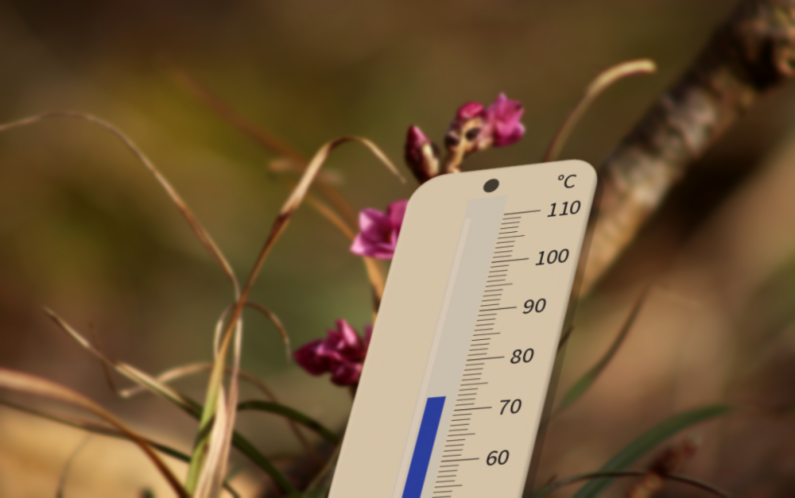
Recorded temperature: 73
